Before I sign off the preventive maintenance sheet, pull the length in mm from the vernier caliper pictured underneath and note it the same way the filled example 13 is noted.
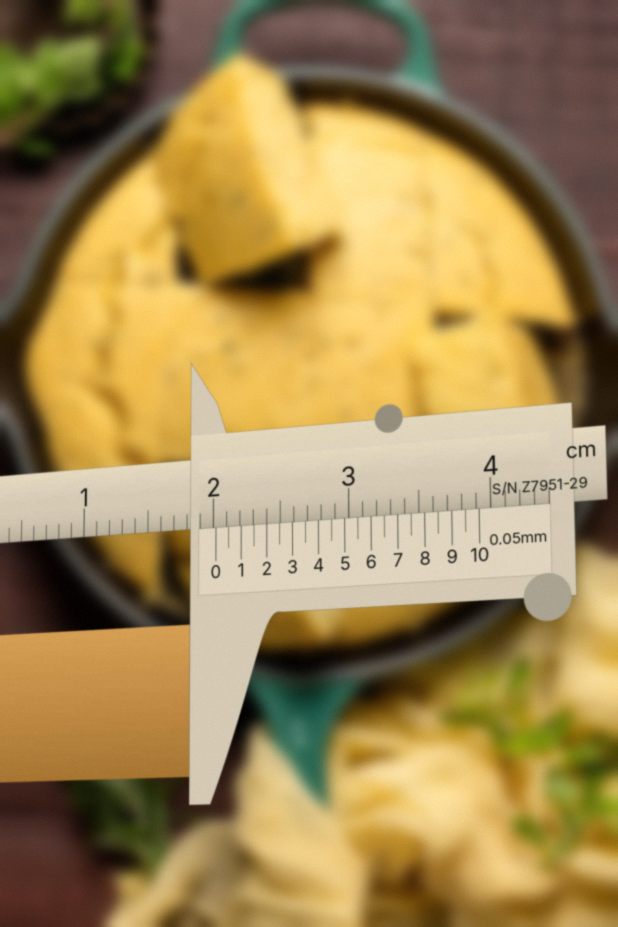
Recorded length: 20.2
